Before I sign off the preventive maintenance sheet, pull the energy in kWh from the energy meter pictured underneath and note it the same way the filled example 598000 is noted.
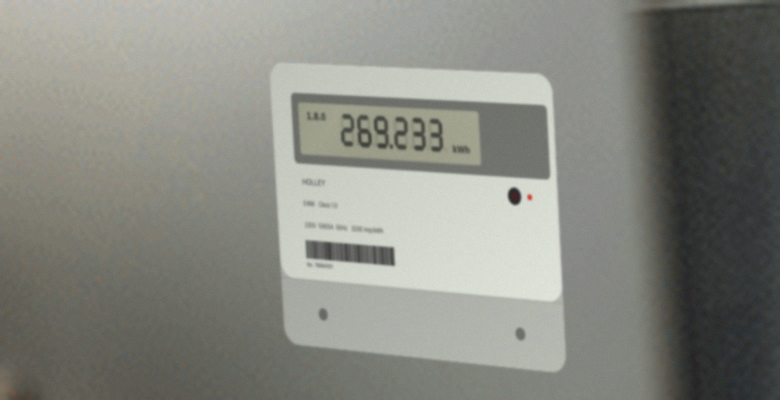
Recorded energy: 269.233
